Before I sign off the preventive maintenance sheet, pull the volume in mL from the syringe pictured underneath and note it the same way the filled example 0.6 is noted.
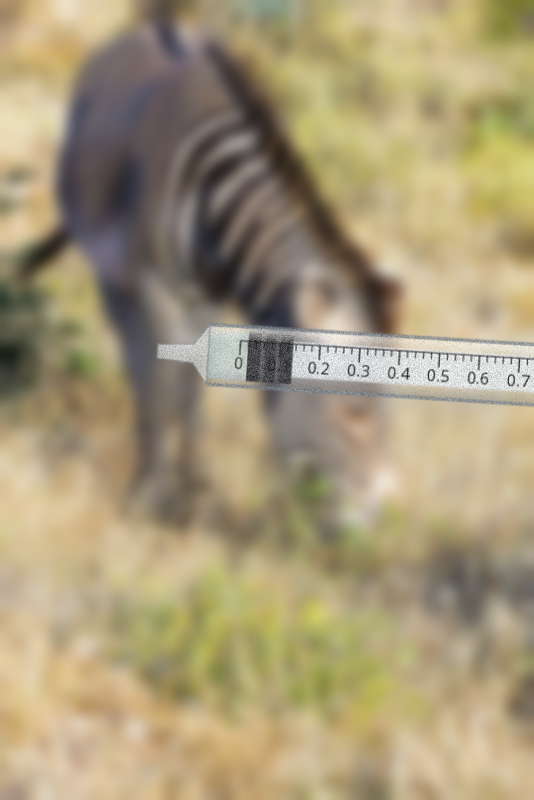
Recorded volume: 0.02
